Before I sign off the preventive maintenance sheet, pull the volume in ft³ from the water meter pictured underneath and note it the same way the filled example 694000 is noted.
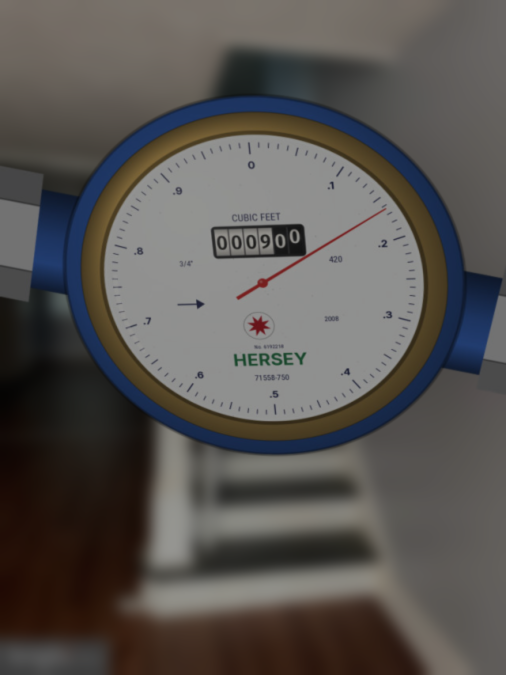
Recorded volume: 900.16
